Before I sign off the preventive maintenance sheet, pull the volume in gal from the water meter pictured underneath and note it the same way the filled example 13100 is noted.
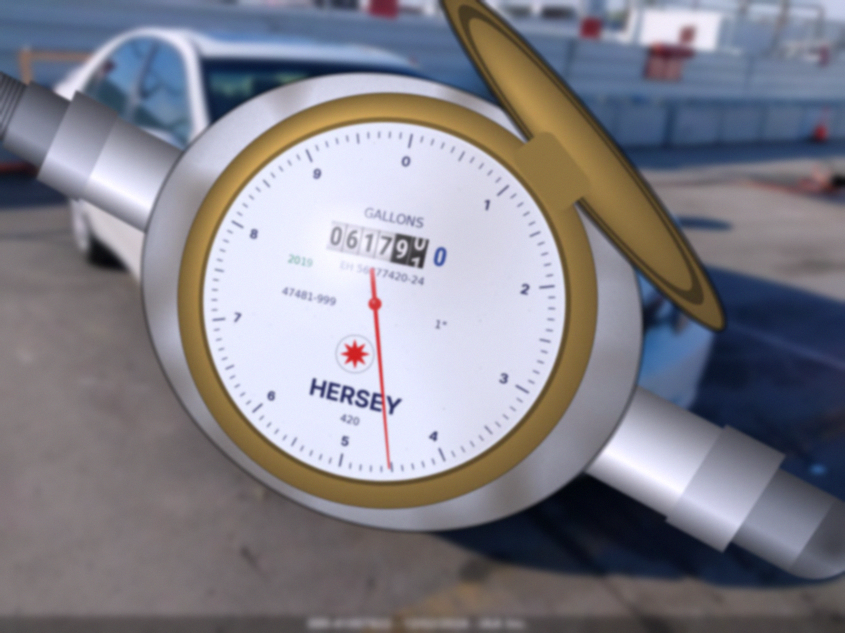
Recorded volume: 617904.5
